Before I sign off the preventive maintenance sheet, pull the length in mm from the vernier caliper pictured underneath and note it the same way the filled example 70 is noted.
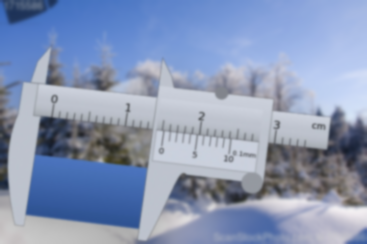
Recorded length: 15.2
